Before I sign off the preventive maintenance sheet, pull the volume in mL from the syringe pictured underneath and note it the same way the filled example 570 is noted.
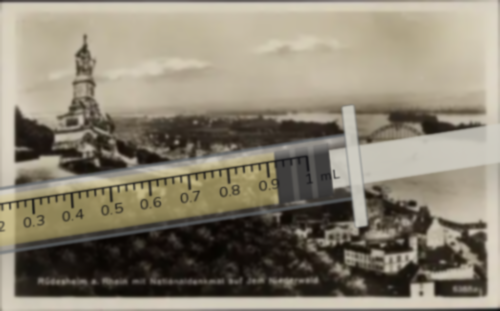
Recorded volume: 0.92
